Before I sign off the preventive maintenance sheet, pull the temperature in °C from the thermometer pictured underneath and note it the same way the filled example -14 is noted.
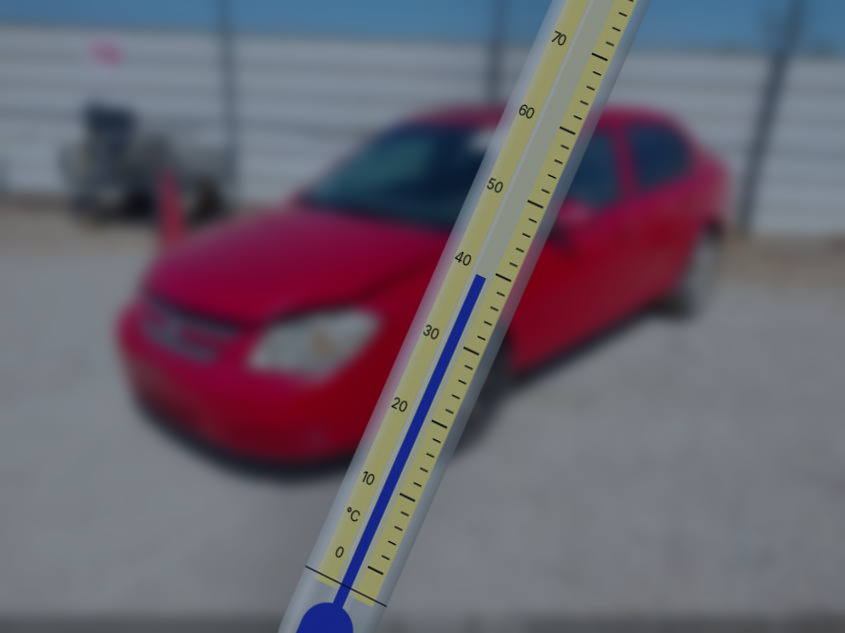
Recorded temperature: 39
